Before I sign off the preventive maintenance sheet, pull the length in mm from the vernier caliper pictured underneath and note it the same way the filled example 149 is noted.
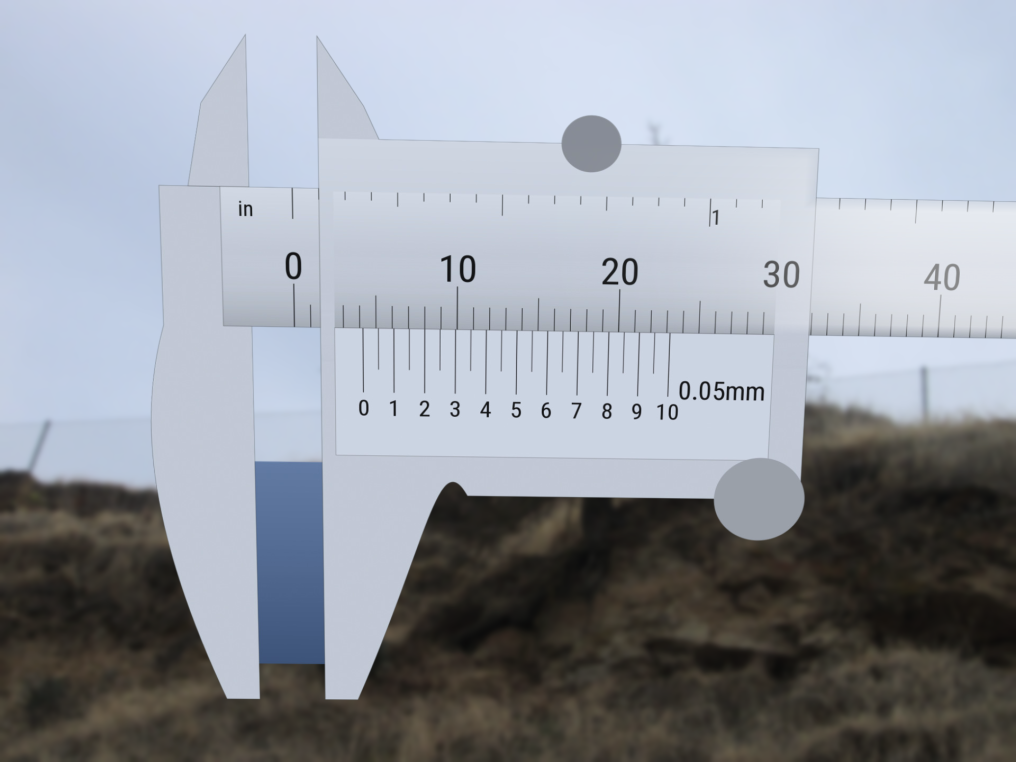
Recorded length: 4.2
